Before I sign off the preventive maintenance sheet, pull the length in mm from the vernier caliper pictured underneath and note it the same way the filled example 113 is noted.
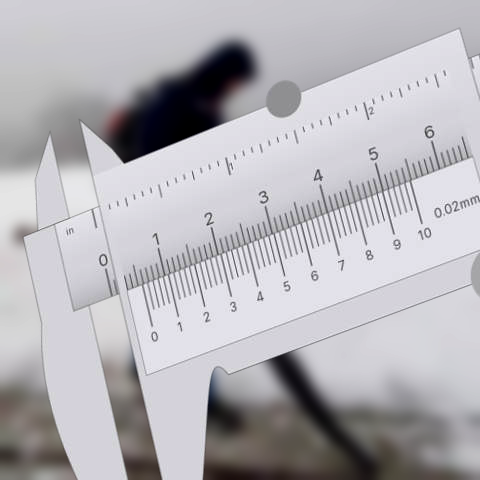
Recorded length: 5.8
